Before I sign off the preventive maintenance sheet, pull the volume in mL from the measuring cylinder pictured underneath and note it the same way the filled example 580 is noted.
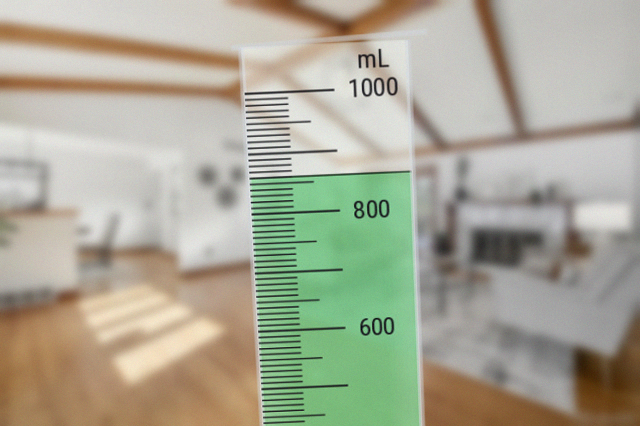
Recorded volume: 860
